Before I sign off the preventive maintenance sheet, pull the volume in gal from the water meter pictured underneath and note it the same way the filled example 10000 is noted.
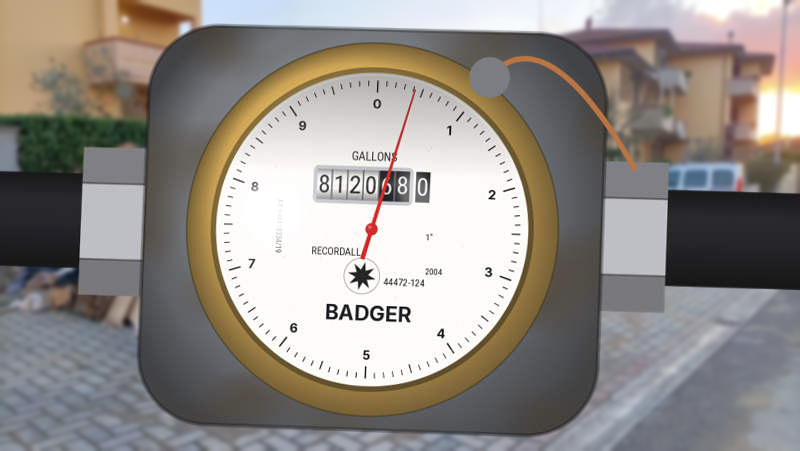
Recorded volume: 8120680.4
